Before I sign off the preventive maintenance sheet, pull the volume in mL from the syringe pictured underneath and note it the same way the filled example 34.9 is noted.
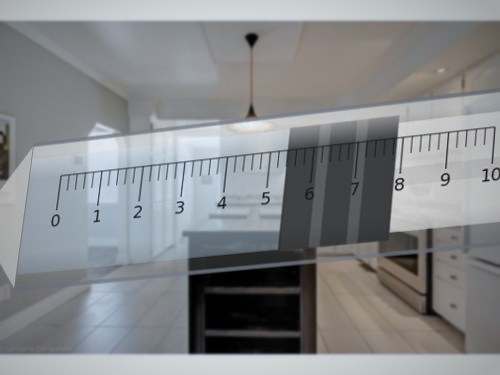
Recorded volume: 5.4
